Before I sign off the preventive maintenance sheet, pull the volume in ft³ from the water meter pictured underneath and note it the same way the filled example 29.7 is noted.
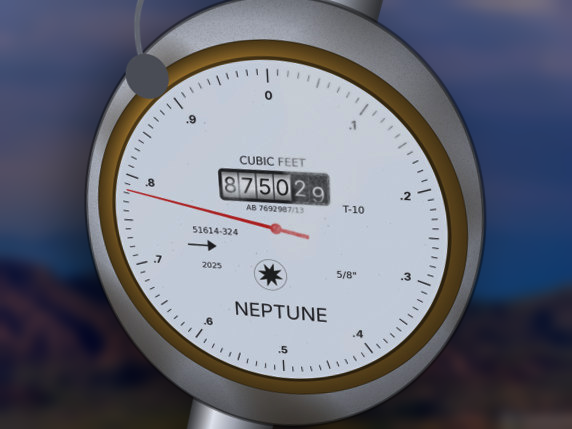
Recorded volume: 875028.78
